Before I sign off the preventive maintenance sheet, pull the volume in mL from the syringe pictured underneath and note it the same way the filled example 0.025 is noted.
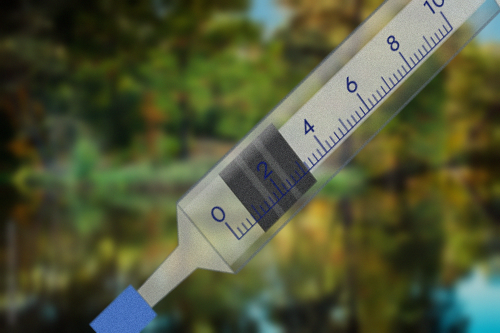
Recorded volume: 0.8
